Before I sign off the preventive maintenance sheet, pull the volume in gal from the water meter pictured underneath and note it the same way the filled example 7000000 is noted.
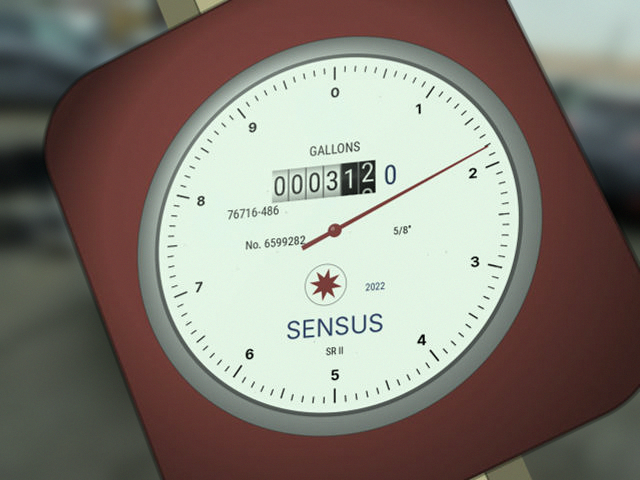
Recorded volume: 3121.8
